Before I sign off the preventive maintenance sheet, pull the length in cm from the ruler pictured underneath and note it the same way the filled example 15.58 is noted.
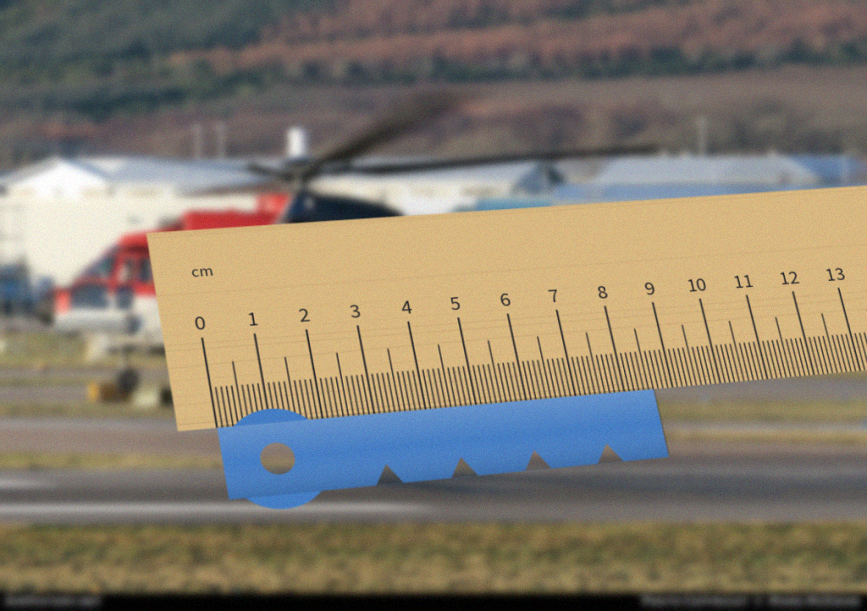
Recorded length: 8.6
